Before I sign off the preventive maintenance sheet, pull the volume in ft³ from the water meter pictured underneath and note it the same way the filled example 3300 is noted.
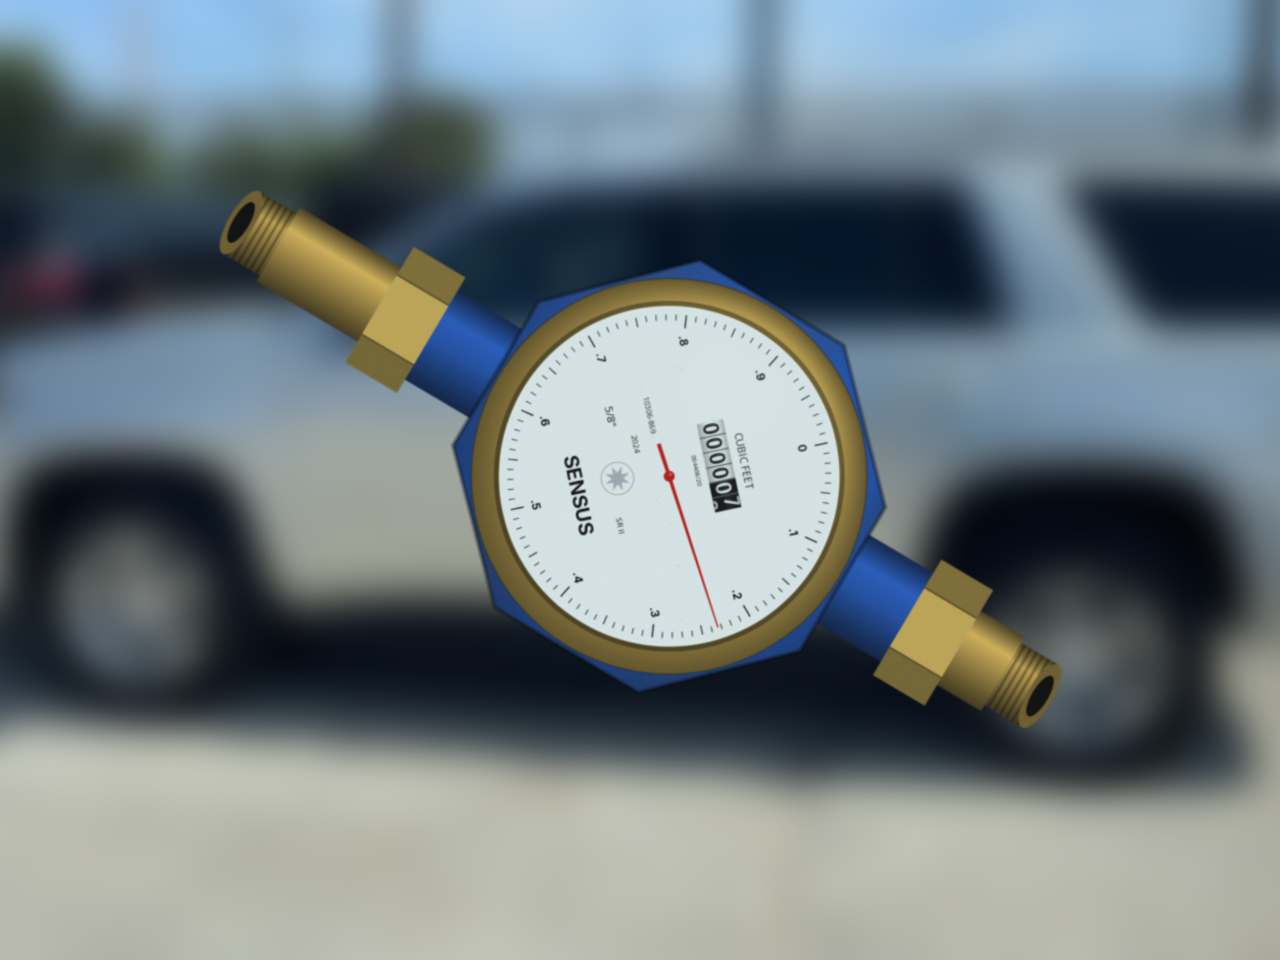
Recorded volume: 7.23
